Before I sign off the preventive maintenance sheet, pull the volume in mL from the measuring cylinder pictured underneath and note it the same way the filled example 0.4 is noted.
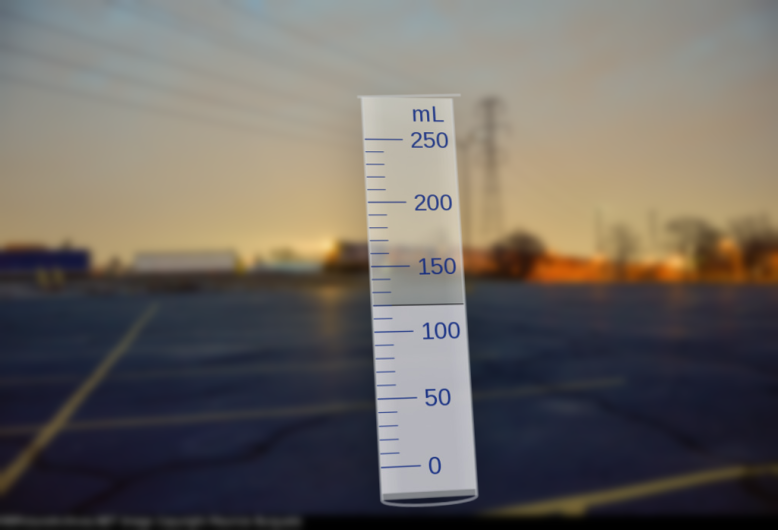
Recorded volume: 120
